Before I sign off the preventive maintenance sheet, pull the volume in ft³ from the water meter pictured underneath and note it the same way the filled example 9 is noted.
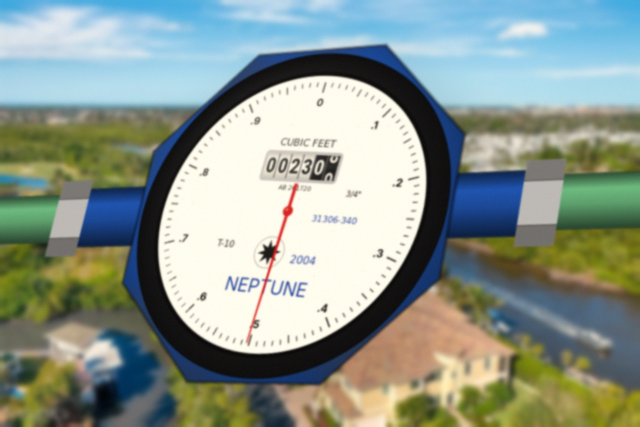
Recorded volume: 2308.50
